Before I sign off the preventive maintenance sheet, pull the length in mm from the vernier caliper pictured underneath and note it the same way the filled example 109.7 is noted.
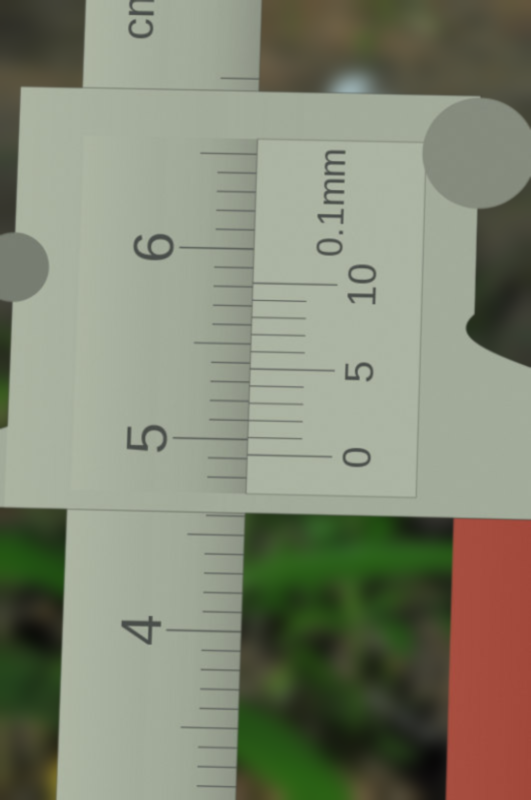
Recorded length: 49.2
